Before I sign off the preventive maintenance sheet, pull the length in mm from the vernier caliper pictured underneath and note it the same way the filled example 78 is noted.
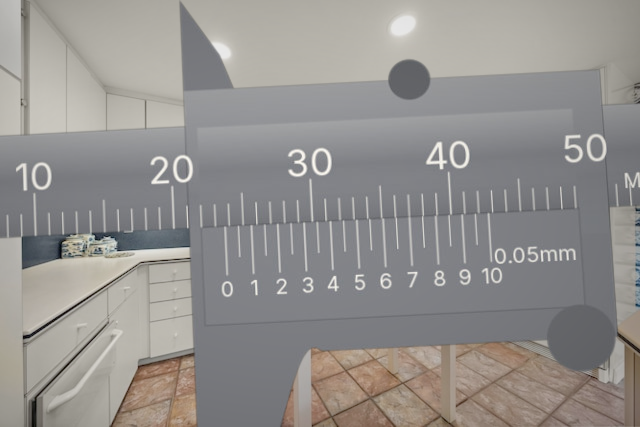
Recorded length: 23.7
